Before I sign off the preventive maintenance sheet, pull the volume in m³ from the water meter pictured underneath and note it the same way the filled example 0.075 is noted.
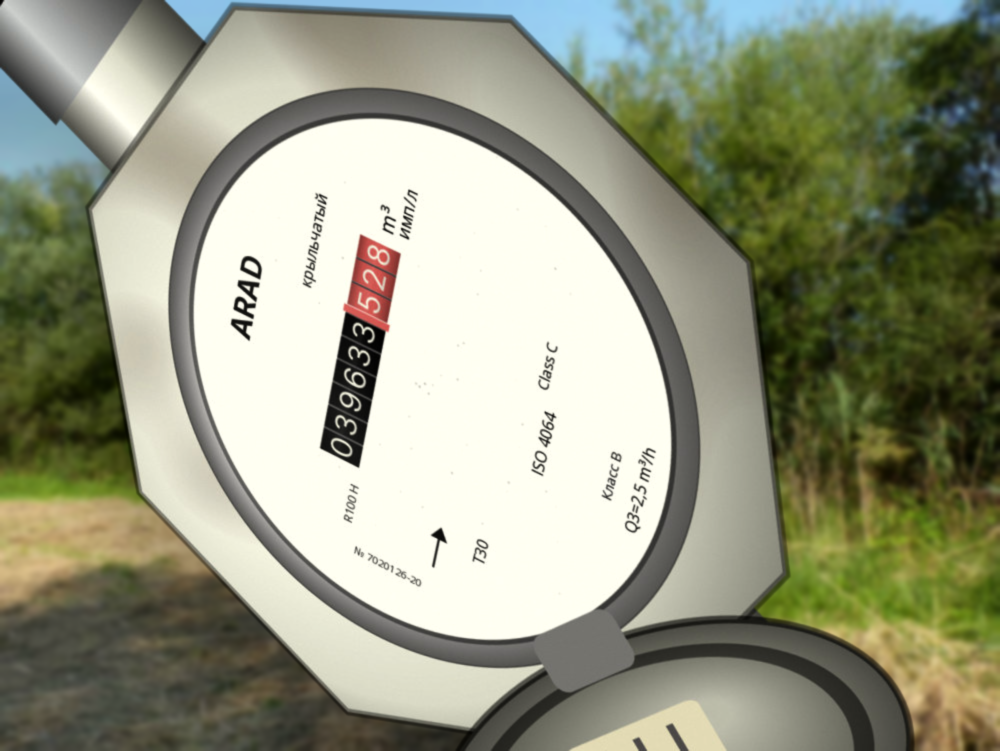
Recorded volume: 39633.528
